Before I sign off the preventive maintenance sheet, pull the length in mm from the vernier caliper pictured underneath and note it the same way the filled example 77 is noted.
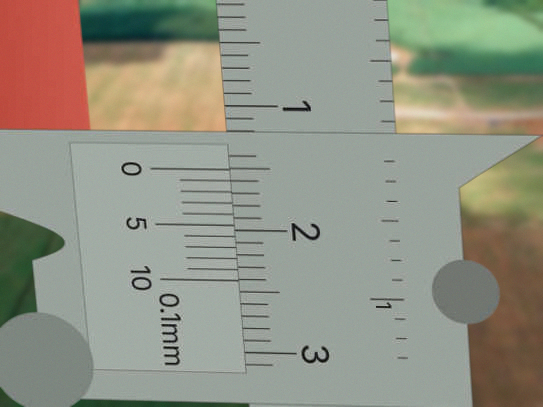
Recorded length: 15.1
